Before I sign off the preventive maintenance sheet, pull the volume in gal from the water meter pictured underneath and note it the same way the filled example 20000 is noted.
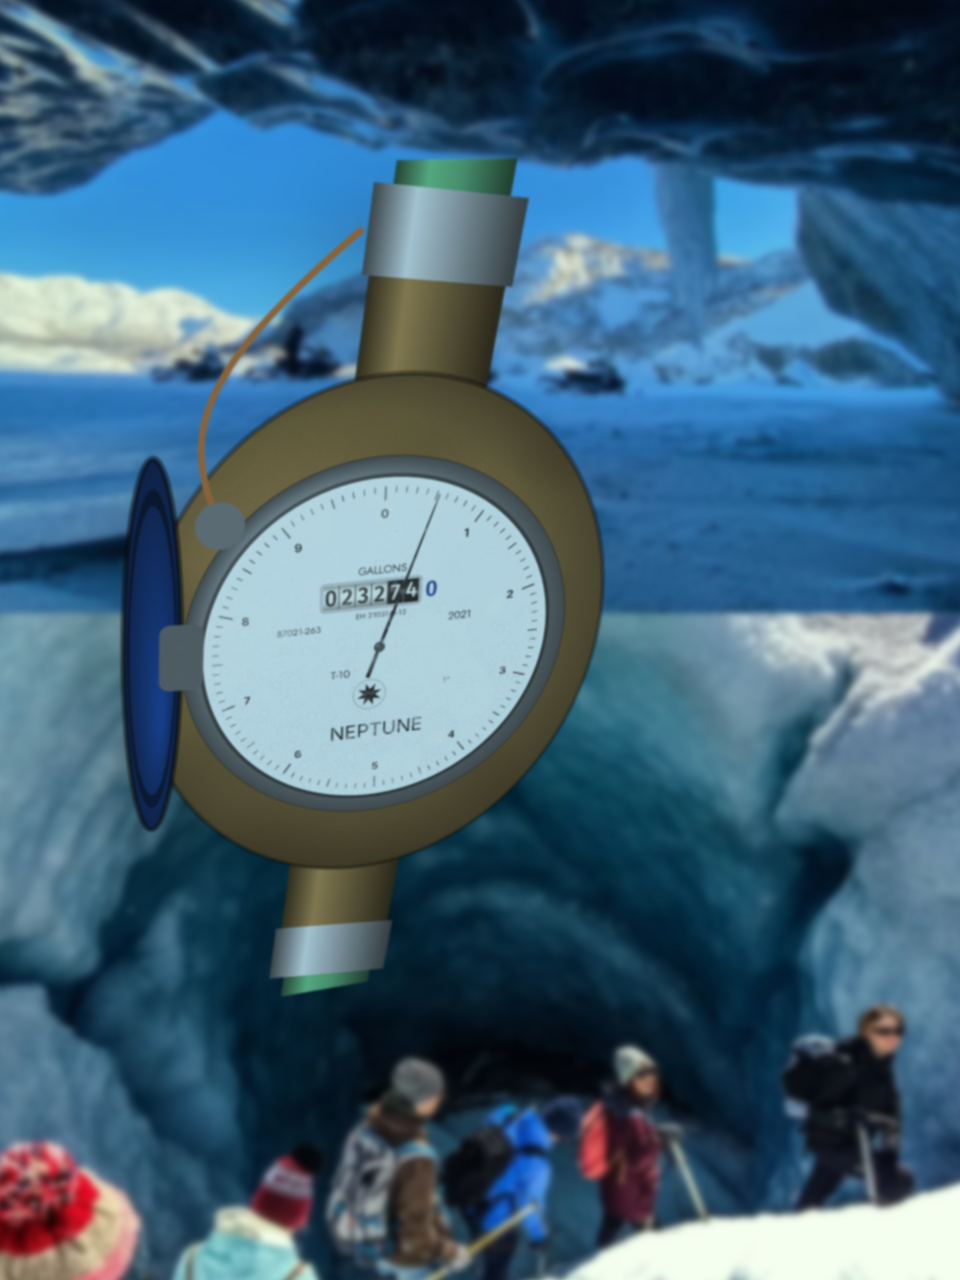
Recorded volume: 232740.5
